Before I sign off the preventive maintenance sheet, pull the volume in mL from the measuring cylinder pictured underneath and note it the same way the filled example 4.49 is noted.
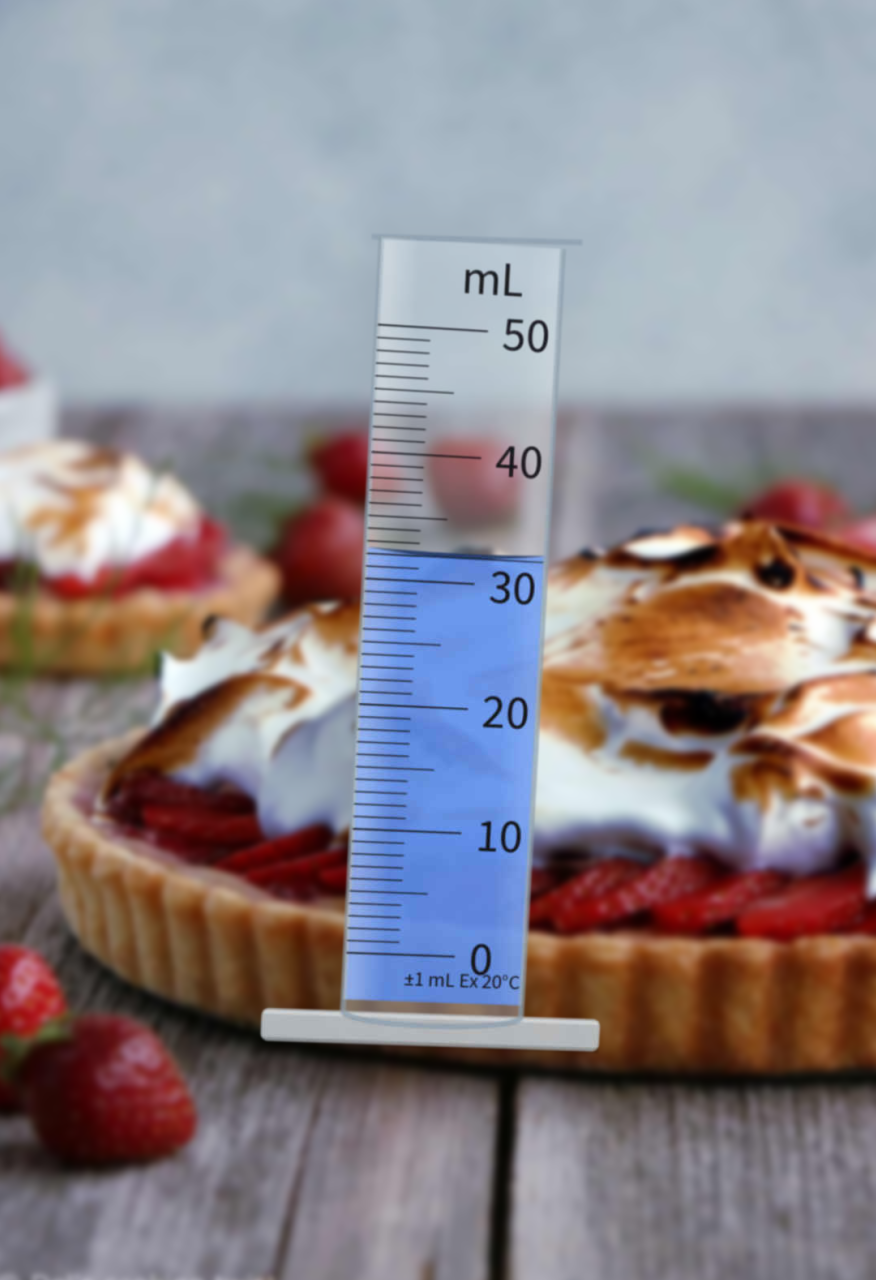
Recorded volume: 32
